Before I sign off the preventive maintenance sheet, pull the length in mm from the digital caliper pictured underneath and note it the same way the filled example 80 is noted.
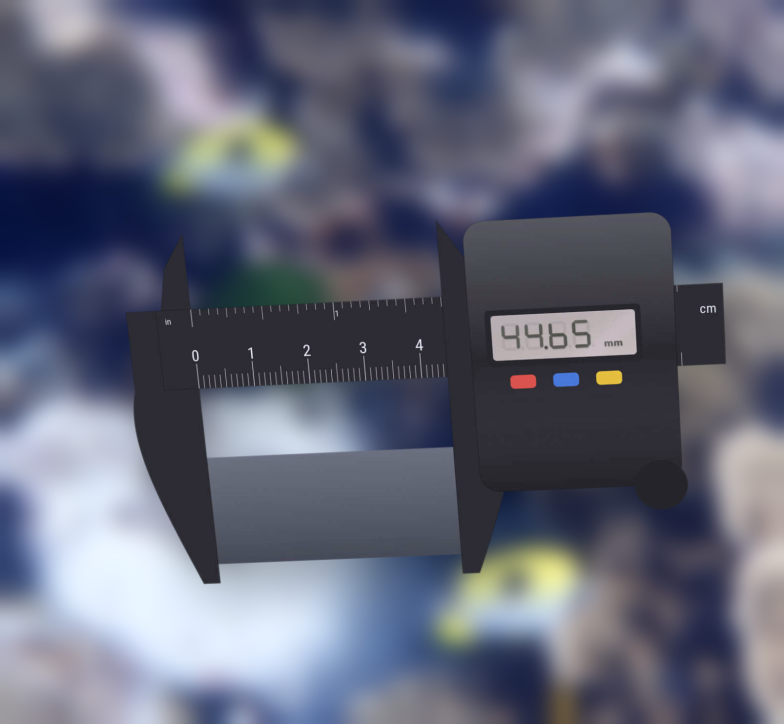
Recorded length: 44.65
